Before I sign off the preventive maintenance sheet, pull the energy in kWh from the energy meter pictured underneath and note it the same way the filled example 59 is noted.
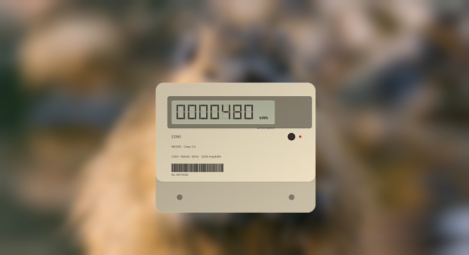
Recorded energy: 480
